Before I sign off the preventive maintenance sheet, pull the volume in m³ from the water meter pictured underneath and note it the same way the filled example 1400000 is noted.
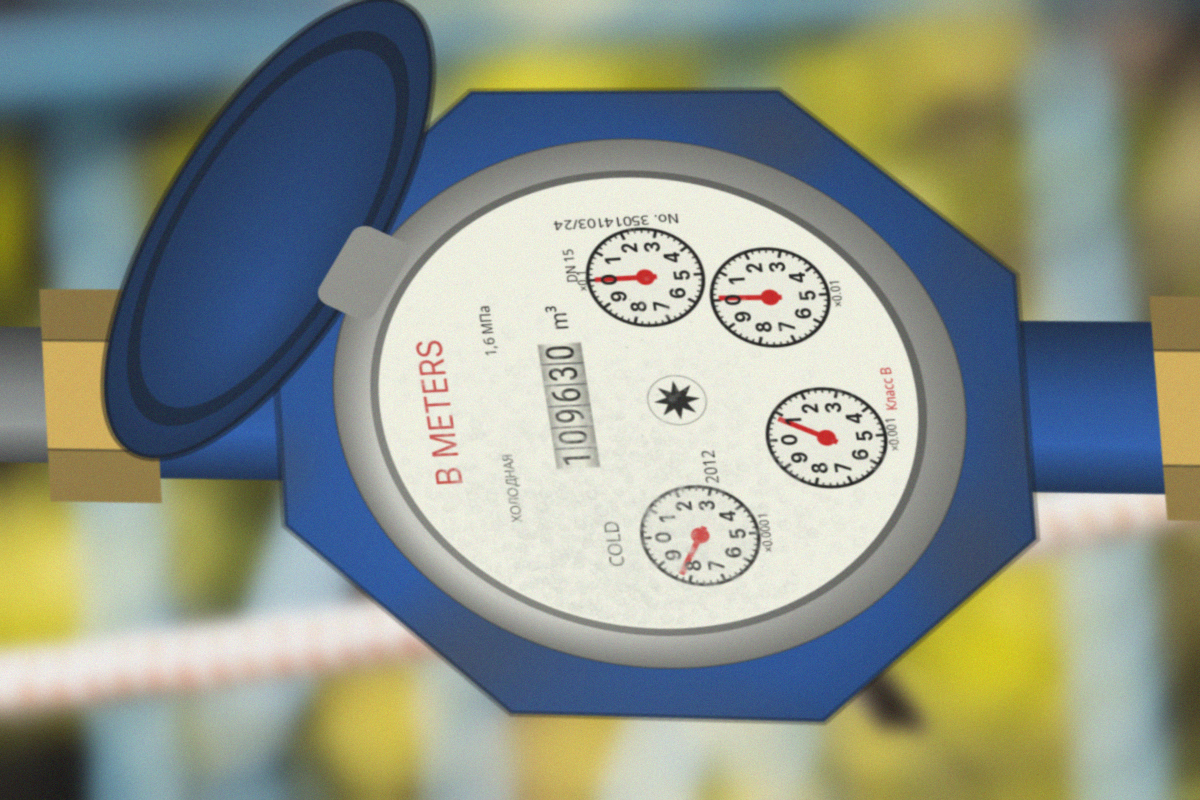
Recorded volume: 109630.0008
